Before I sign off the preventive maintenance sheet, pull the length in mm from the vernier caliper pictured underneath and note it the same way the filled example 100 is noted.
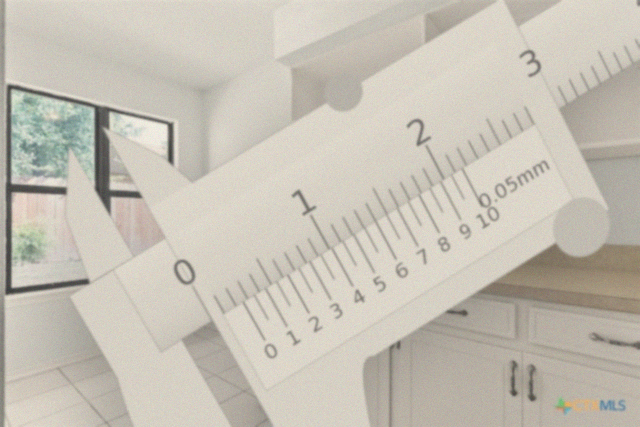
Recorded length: 2.6
